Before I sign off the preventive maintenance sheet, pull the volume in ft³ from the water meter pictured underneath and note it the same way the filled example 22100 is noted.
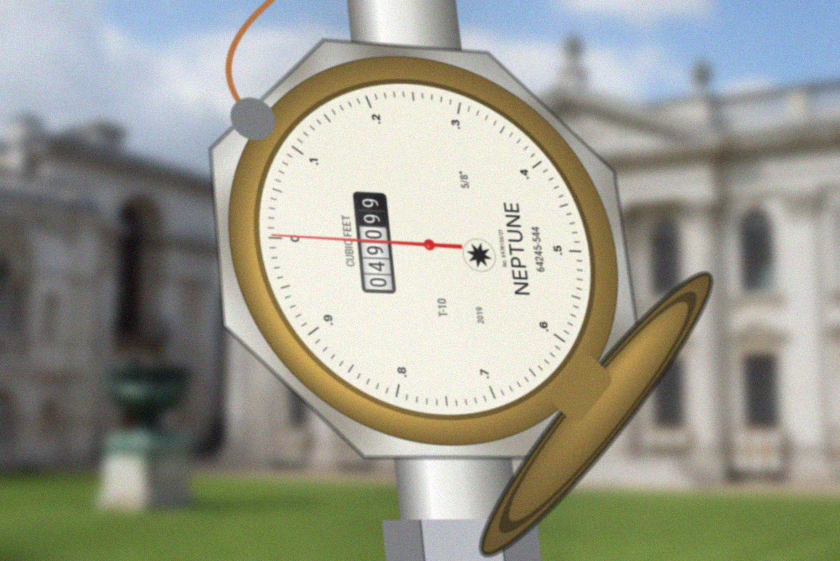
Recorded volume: 49099.00
